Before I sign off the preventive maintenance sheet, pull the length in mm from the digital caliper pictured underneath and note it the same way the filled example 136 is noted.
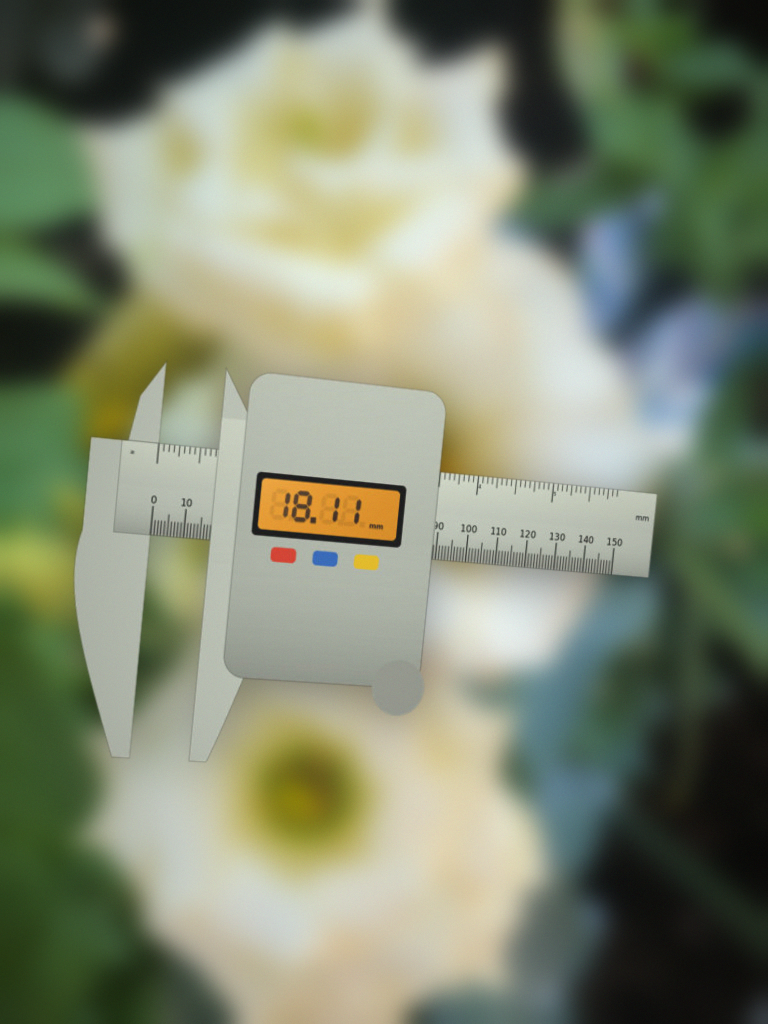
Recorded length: 18.11
